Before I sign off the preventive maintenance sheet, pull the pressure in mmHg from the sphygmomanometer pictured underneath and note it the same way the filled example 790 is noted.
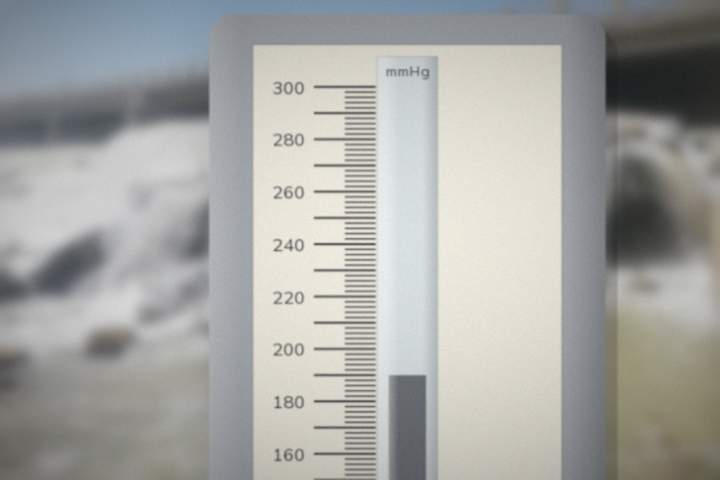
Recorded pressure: 190
